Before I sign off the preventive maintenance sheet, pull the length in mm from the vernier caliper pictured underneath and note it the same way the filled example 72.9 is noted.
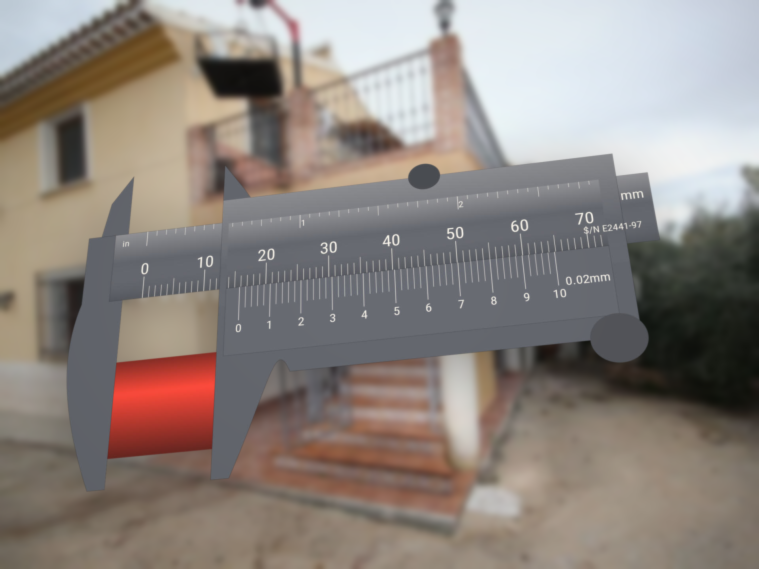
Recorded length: 15.8
